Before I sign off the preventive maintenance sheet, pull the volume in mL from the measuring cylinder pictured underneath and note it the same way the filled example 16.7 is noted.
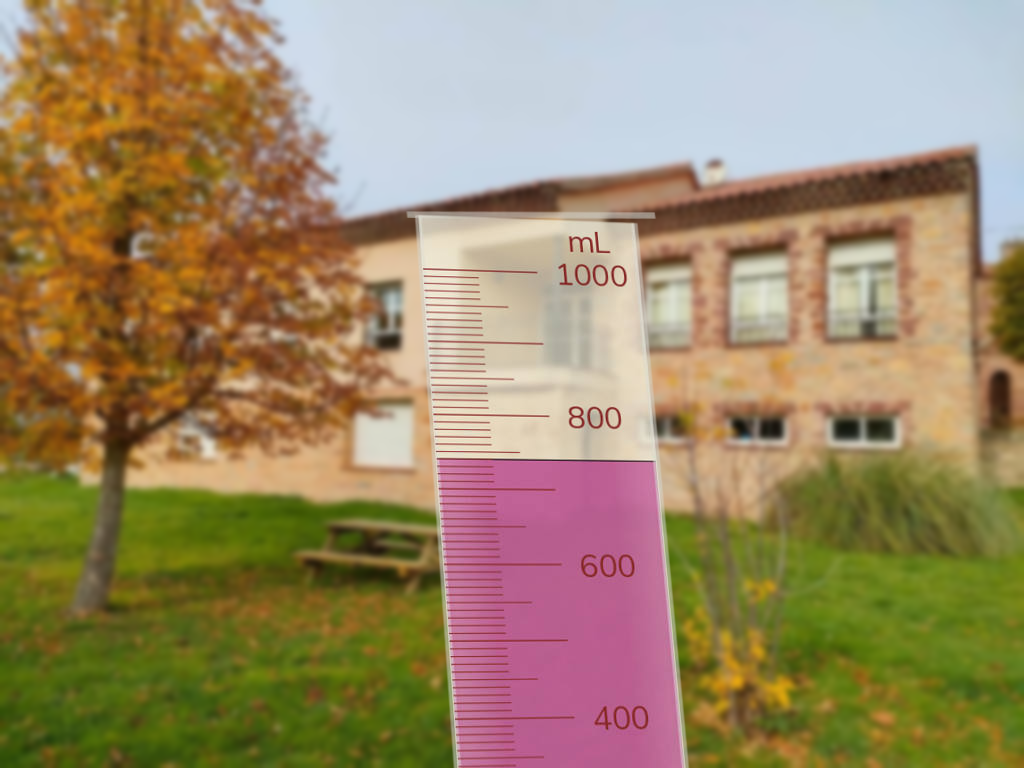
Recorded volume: 740
